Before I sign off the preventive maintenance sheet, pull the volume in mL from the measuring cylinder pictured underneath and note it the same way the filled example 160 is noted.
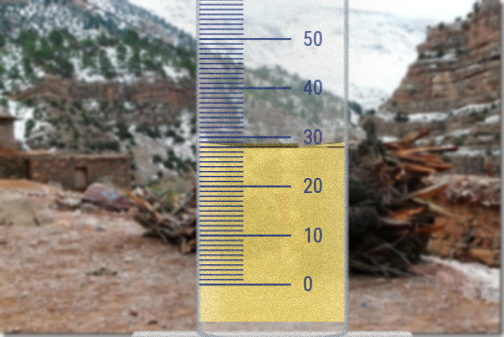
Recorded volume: 28
